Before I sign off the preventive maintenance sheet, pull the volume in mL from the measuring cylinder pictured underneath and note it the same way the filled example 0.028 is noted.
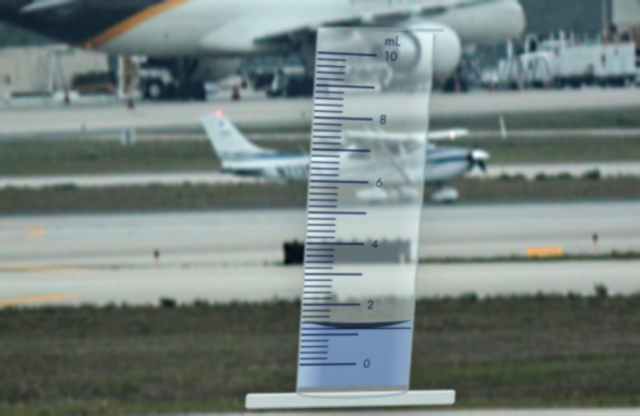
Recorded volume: 1.2
